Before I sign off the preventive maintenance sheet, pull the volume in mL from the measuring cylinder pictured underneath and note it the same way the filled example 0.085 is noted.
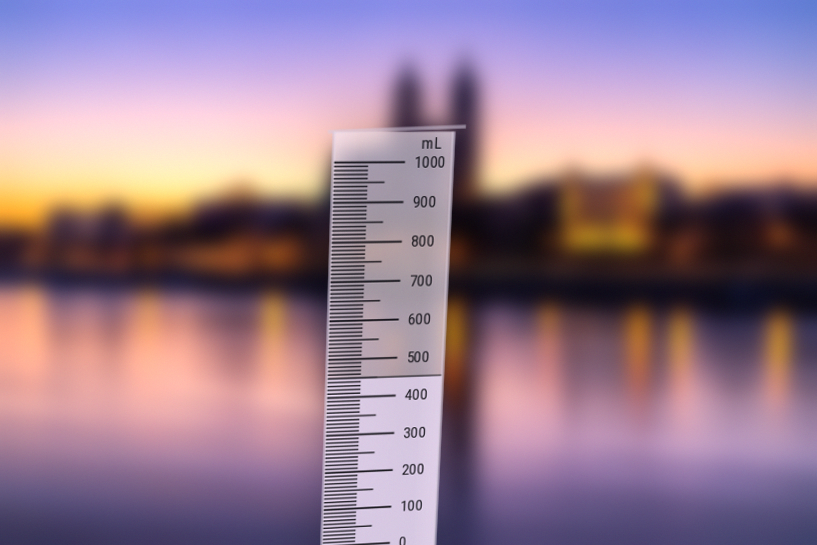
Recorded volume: 450
